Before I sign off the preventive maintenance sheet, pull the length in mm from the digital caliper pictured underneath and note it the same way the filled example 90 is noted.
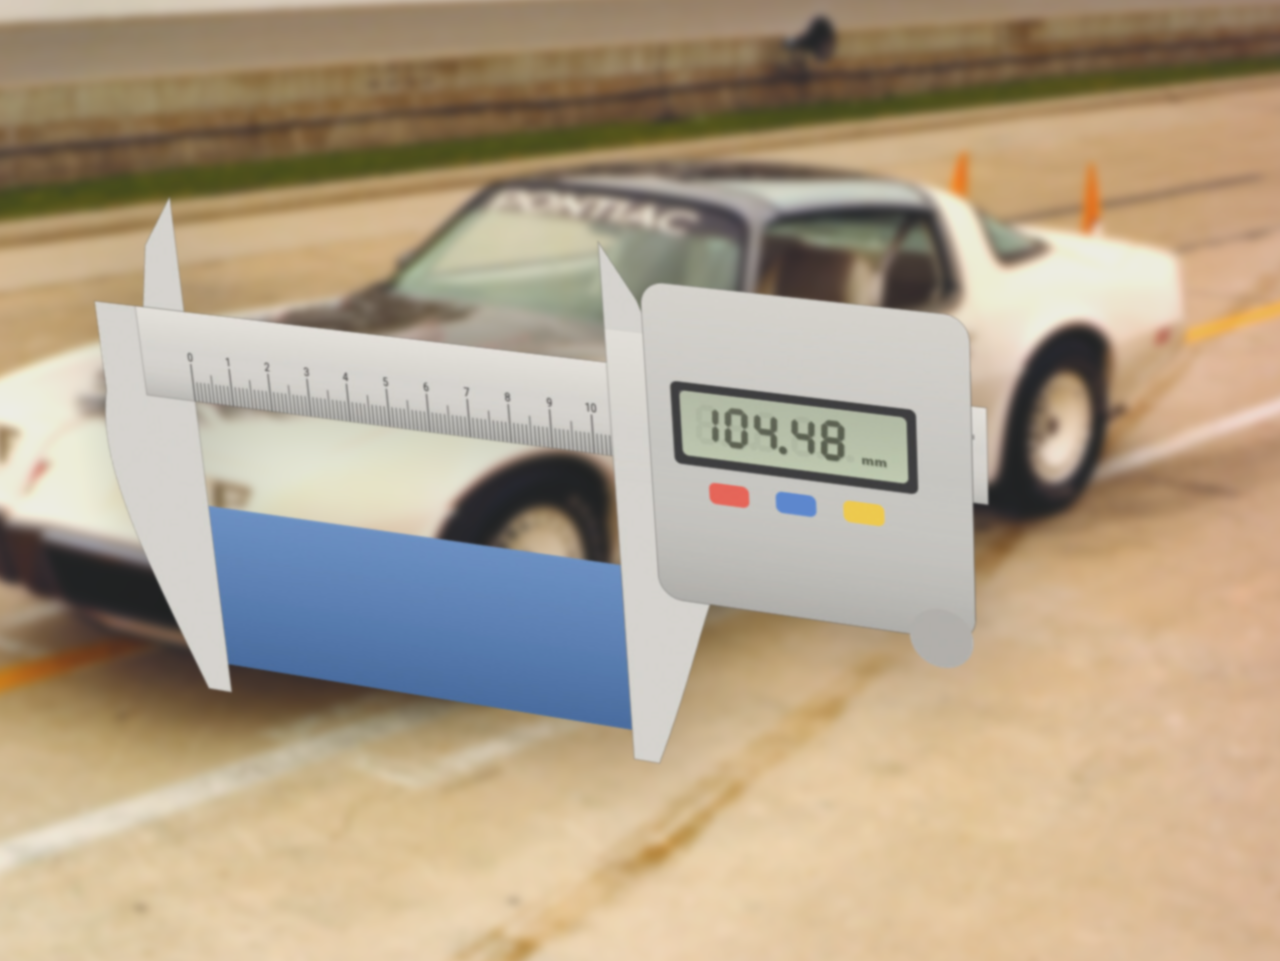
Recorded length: 104.48
